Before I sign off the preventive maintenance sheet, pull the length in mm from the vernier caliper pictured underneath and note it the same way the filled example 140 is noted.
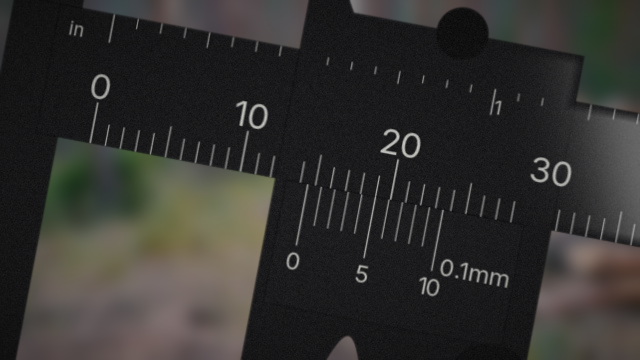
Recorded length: 14.5
